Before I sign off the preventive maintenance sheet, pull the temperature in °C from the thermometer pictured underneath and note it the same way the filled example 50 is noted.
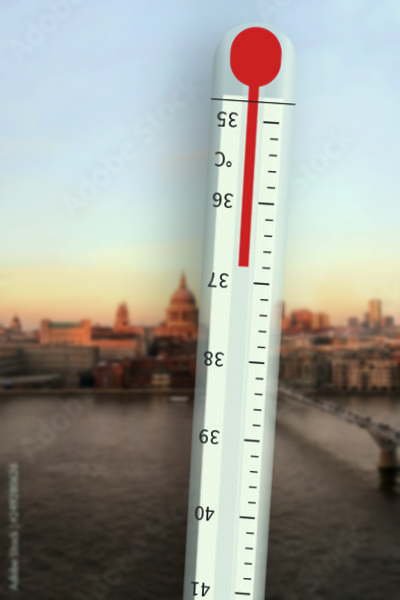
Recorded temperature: 36.8
